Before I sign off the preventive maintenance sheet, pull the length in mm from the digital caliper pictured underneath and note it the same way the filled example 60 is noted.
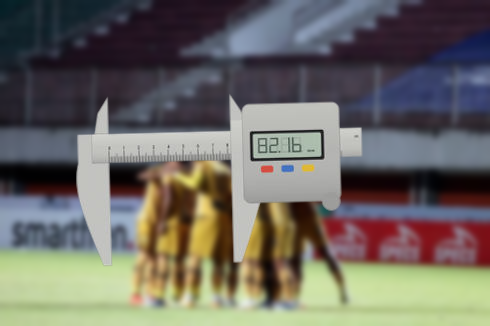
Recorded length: 82.16
